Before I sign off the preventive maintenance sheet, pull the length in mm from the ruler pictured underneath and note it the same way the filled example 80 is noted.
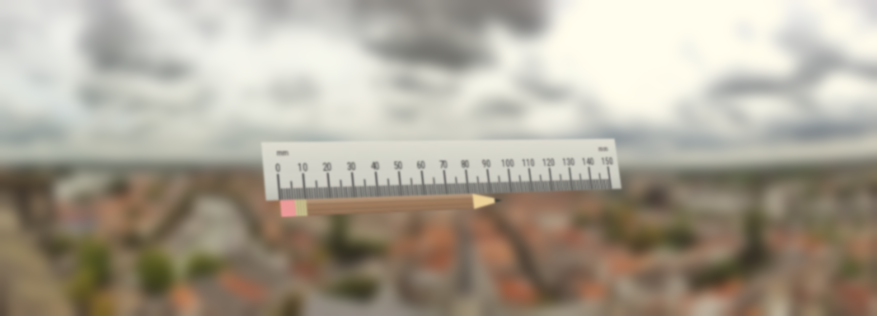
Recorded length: 95
